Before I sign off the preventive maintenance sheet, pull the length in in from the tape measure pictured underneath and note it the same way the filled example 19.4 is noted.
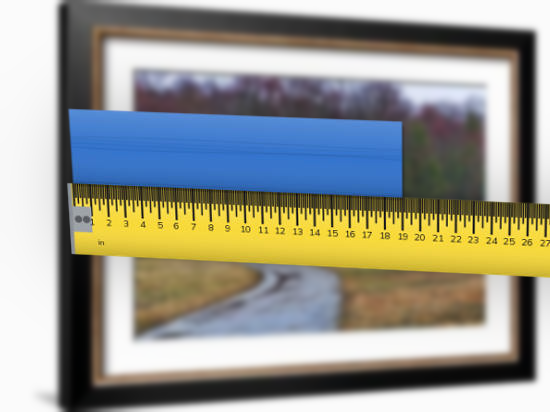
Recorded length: 19
